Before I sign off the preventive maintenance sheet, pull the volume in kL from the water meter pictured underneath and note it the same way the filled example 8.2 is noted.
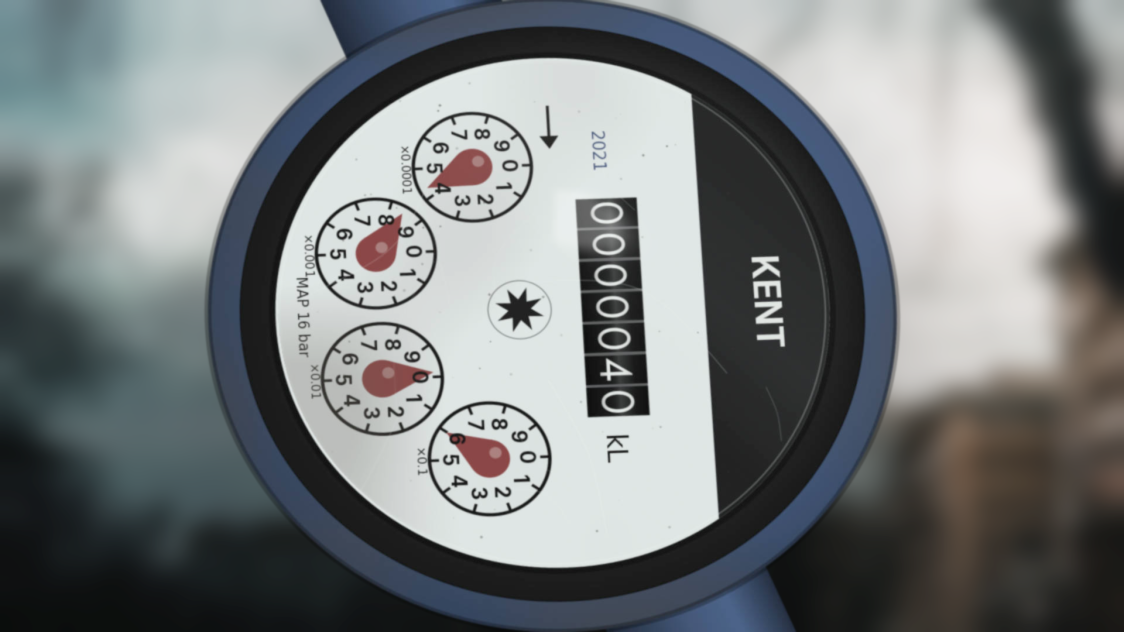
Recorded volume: 40.5984
